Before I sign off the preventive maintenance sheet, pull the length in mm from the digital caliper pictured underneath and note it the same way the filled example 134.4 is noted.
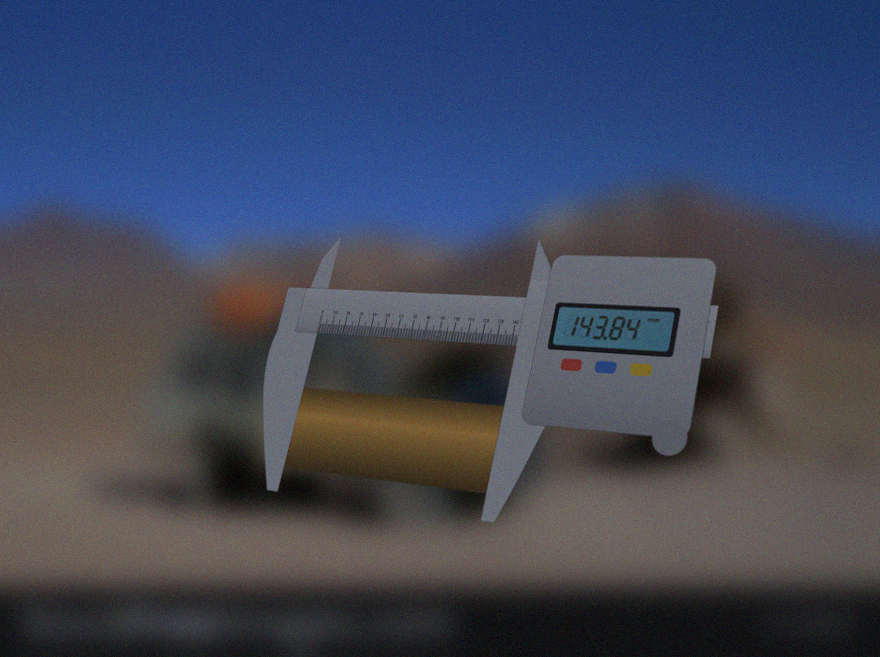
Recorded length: 143.84
